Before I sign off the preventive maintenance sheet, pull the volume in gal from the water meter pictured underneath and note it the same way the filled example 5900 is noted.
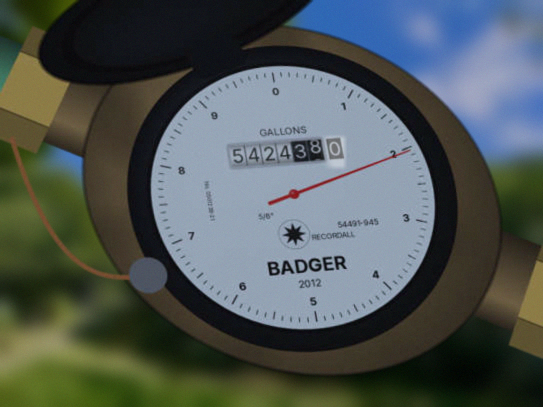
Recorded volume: 5424382.0
